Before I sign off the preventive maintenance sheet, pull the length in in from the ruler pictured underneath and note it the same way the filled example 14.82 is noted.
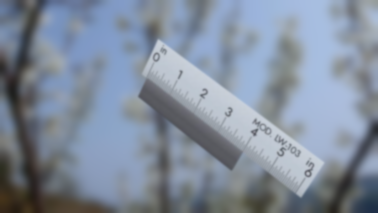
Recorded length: 4
